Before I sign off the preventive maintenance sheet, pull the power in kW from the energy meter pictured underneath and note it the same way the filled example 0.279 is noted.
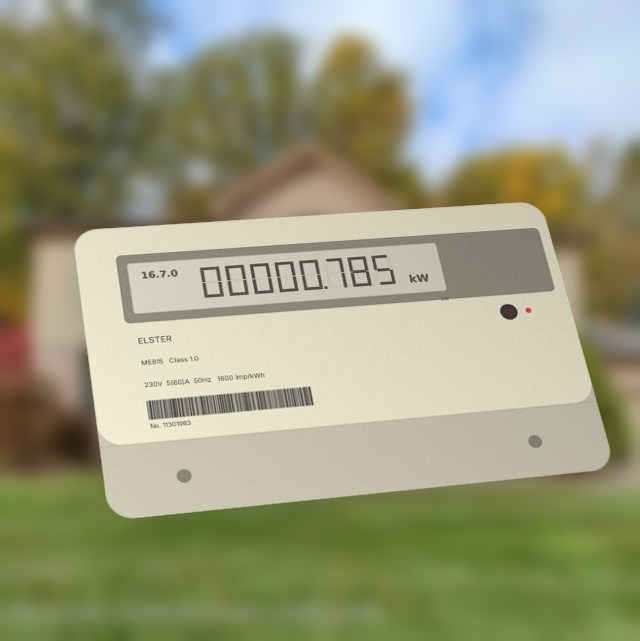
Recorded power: 0.785
